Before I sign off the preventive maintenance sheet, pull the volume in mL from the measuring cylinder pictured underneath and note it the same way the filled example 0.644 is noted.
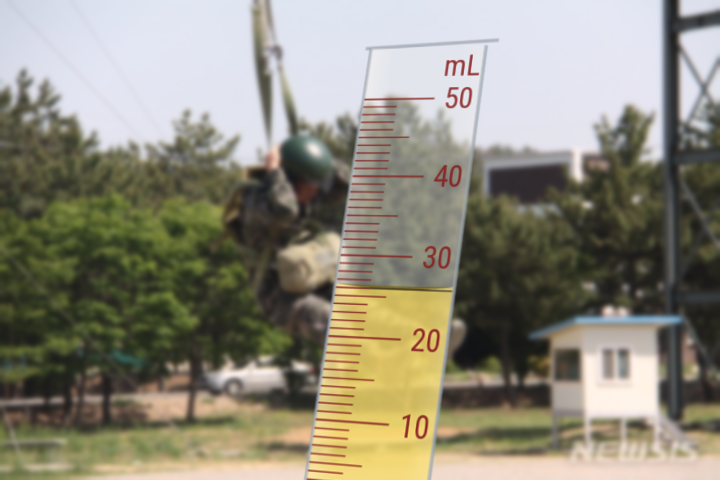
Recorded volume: 26
